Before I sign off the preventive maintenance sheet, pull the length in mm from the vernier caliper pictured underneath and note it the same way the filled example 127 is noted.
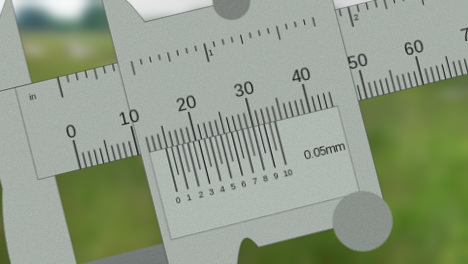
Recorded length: 14.8
